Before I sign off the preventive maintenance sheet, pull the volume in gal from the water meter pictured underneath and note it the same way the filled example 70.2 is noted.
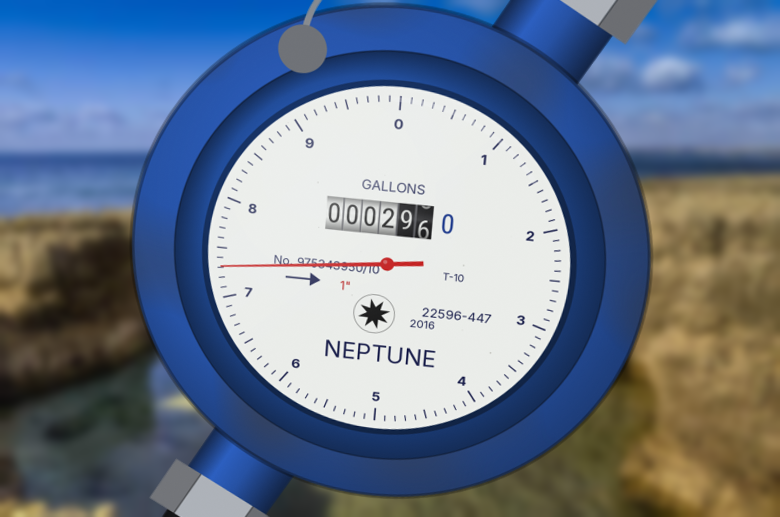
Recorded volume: 2957.3
